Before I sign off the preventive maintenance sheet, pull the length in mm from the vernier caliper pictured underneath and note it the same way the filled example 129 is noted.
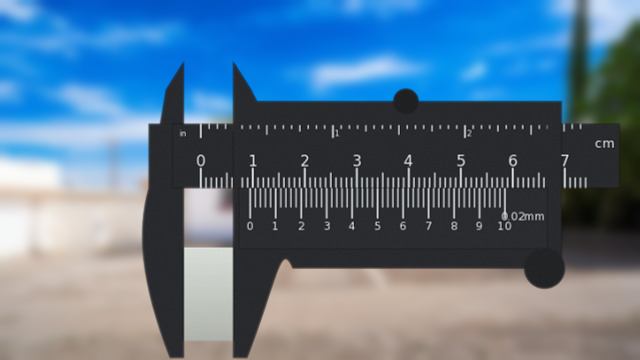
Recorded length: 9.5
